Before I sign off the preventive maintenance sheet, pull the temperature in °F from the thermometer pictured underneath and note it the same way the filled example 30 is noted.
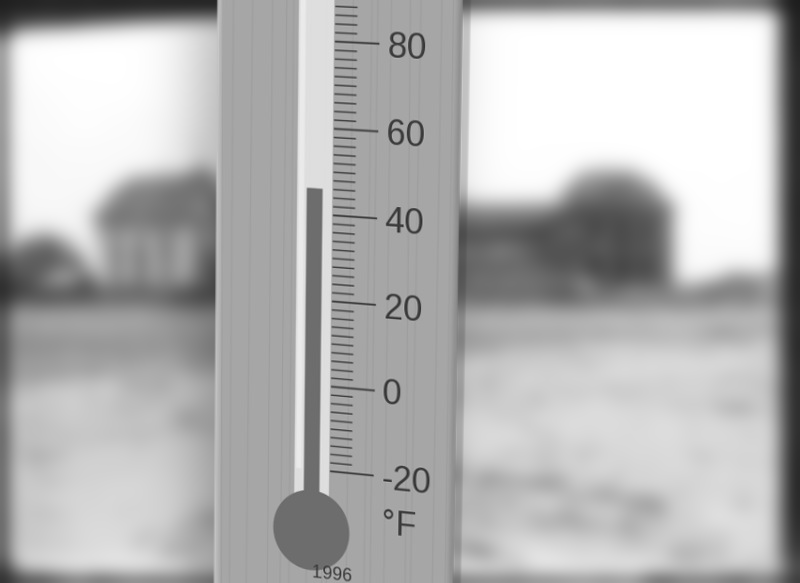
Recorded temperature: 46
